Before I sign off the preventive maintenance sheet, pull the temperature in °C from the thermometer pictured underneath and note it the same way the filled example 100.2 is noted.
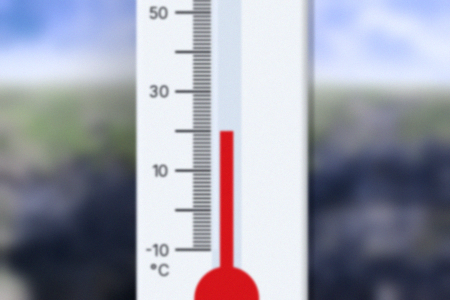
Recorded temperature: 20
